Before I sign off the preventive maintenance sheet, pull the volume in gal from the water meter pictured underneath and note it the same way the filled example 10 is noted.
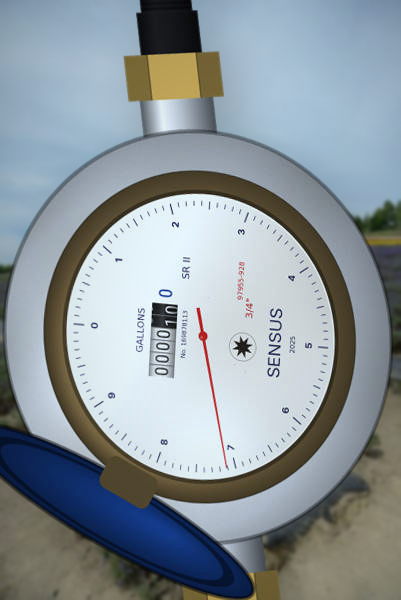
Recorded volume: 97.1
